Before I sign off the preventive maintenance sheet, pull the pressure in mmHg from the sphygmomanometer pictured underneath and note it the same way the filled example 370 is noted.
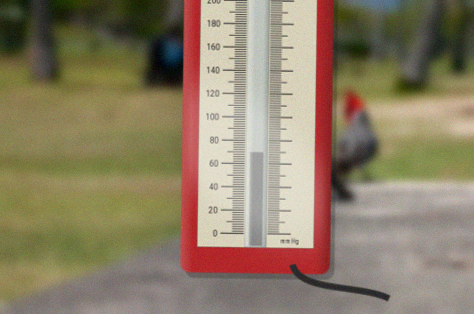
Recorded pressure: 70
